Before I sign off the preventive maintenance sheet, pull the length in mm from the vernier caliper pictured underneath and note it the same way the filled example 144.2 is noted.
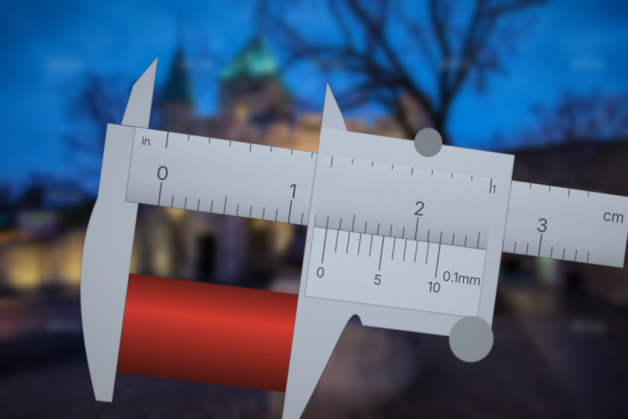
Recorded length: 13.0
